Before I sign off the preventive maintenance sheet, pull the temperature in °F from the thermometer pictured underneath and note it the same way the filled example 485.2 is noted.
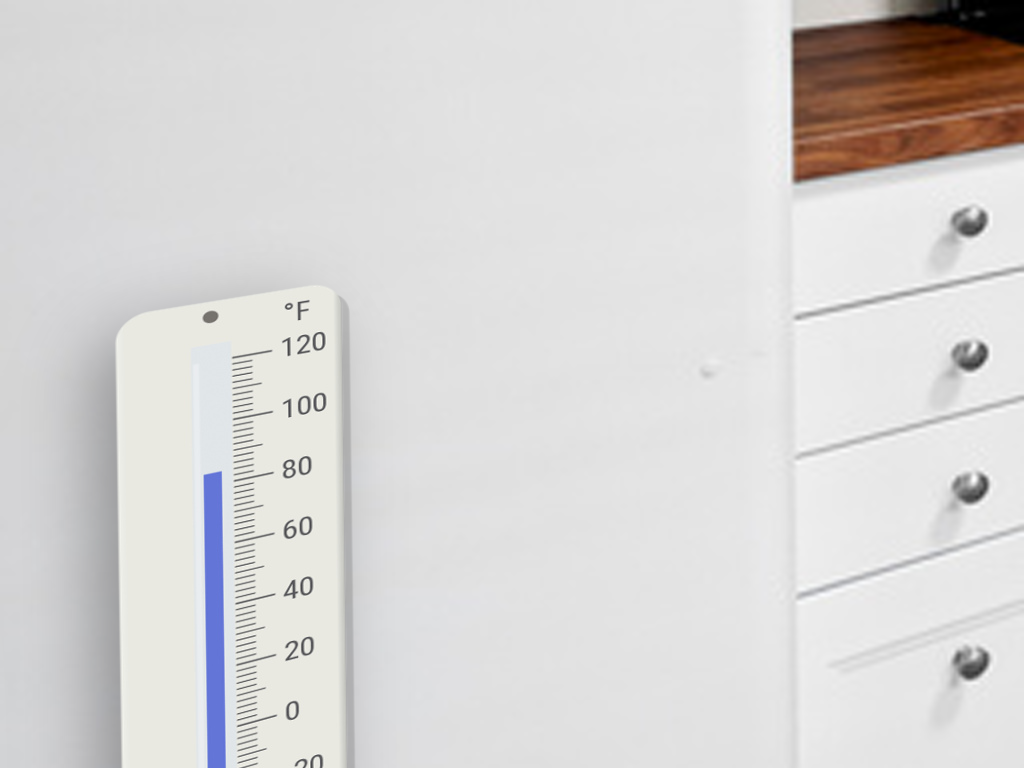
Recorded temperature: 84
